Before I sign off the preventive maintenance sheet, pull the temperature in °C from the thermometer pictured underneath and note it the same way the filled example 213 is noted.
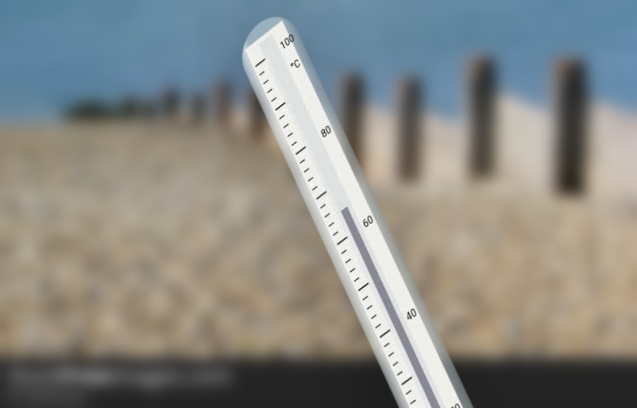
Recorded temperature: 65
